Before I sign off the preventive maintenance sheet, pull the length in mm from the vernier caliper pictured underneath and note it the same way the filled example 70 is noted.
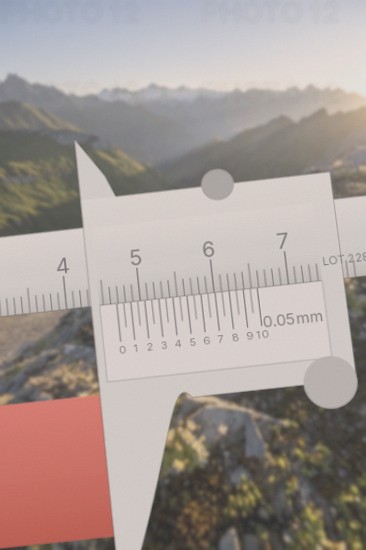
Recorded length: 46.8
